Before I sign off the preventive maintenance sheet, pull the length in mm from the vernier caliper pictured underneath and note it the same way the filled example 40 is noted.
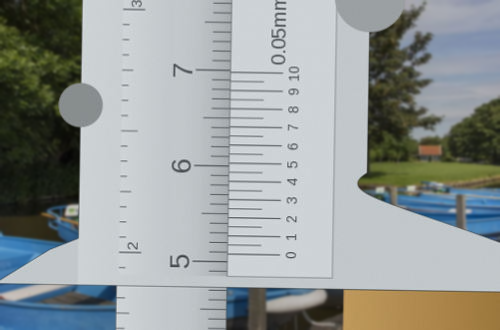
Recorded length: 50.8
